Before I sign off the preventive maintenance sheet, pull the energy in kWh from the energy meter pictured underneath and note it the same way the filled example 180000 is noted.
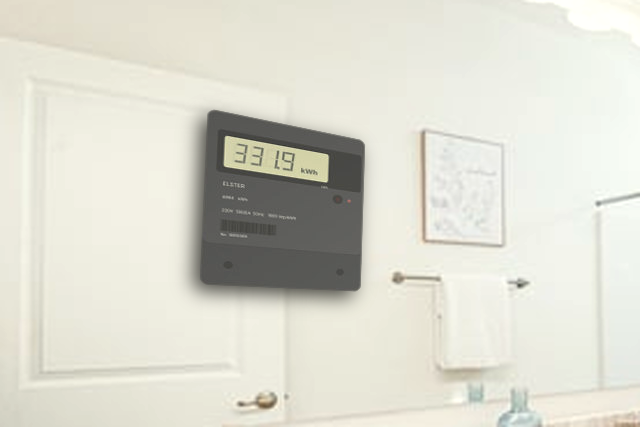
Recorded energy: 331.9
